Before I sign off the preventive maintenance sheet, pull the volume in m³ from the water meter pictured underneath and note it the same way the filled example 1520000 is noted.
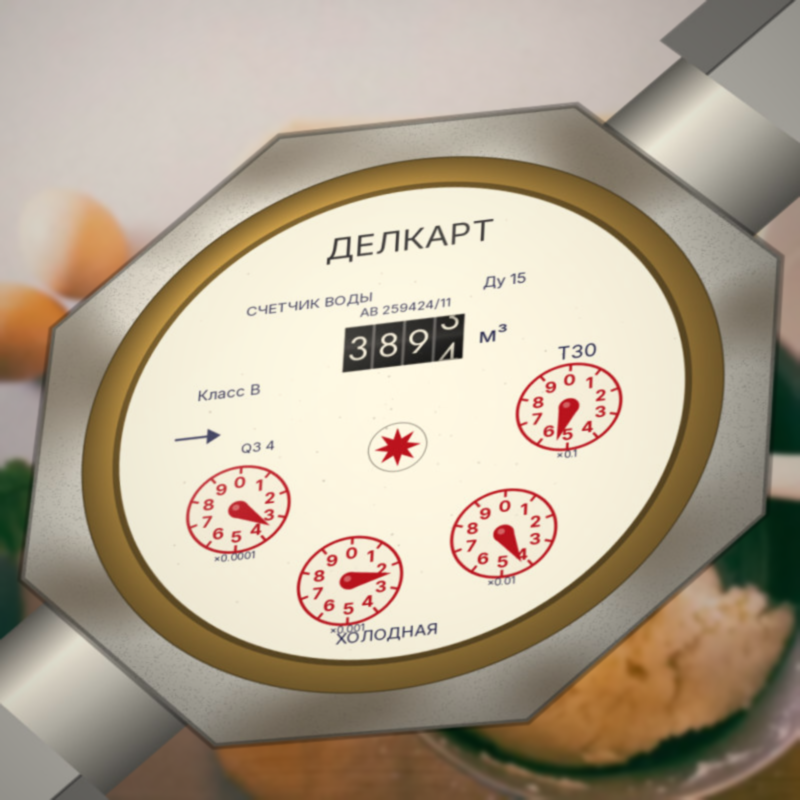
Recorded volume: 3893.5423
